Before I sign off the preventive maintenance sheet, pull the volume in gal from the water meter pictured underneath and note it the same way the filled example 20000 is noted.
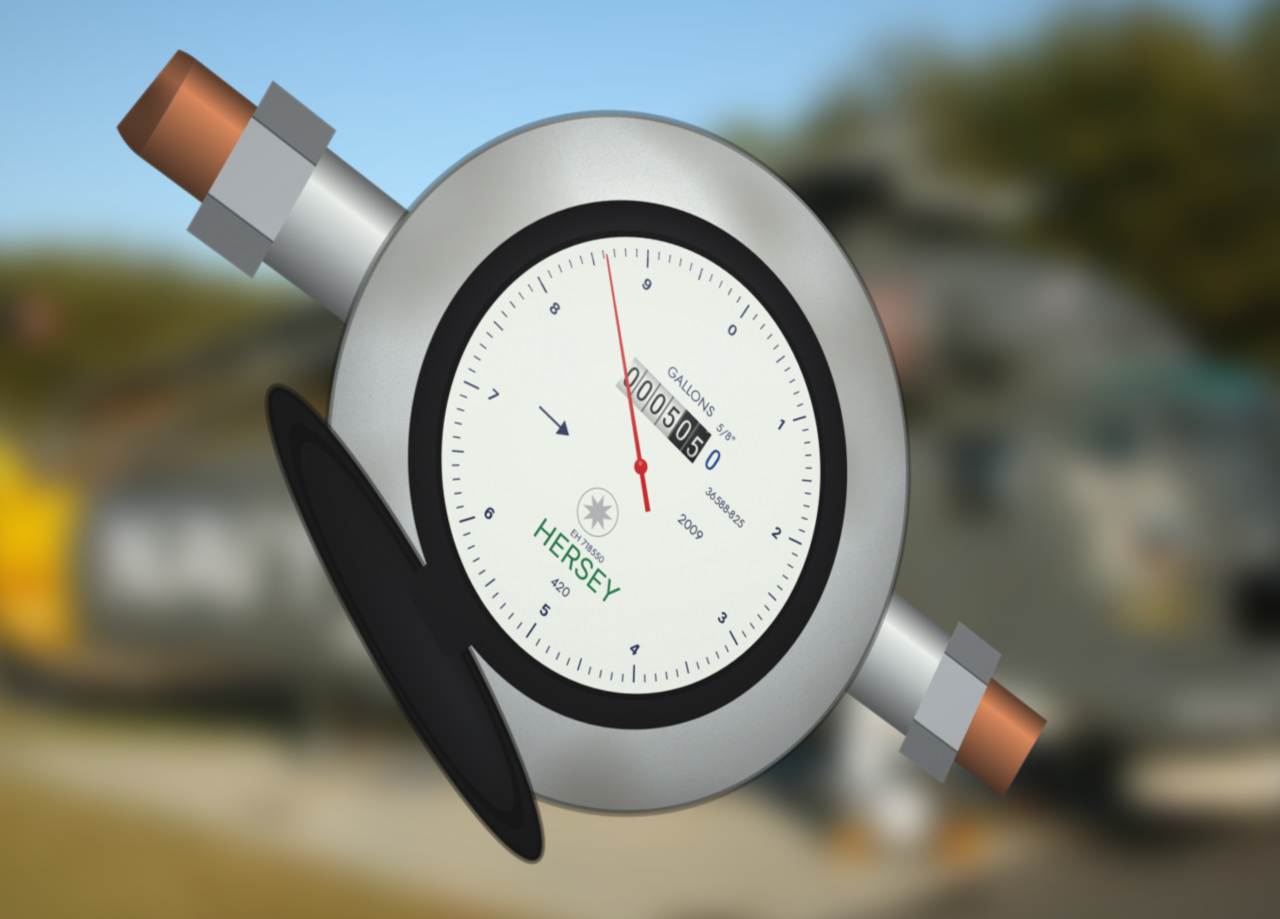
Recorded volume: 5048.6
